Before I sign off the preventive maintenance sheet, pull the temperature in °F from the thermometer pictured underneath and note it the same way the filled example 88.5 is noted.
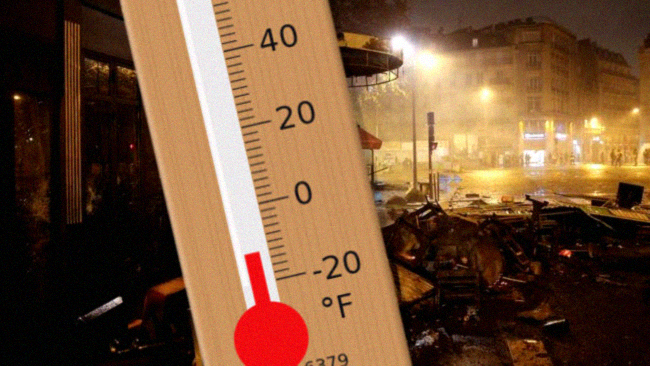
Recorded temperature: -12
